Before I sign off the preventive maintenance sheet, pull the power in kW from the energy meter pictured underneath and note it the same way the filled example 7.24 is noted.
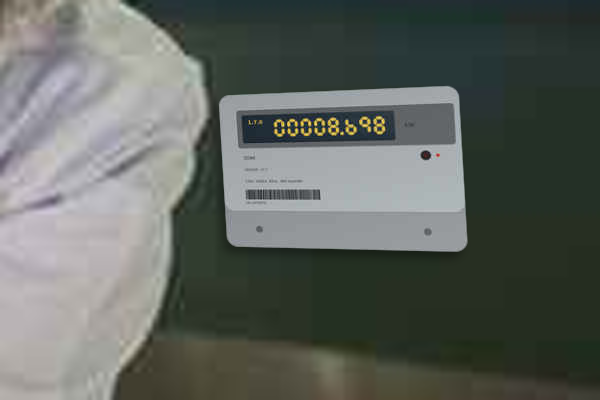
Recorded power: 8.698
